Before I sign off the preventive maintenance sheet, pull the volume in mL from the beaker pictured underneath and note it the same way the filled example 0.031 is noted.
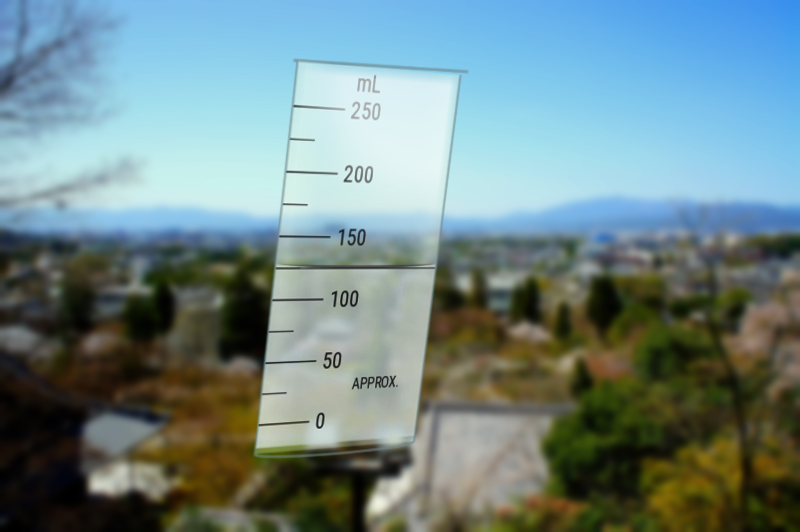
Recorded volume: 125
